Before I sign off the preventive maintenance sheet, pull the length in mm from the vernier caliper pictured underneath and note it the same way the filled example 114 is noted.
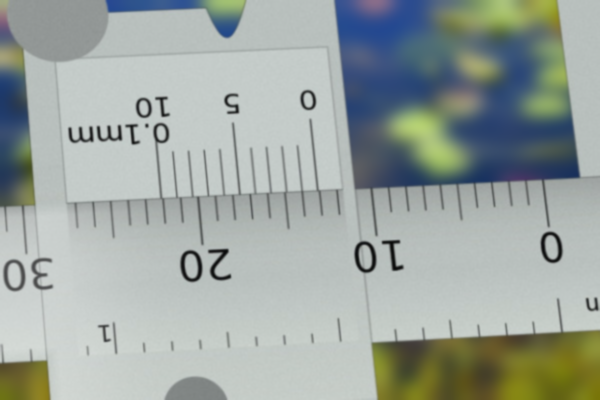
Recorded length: 13.1
